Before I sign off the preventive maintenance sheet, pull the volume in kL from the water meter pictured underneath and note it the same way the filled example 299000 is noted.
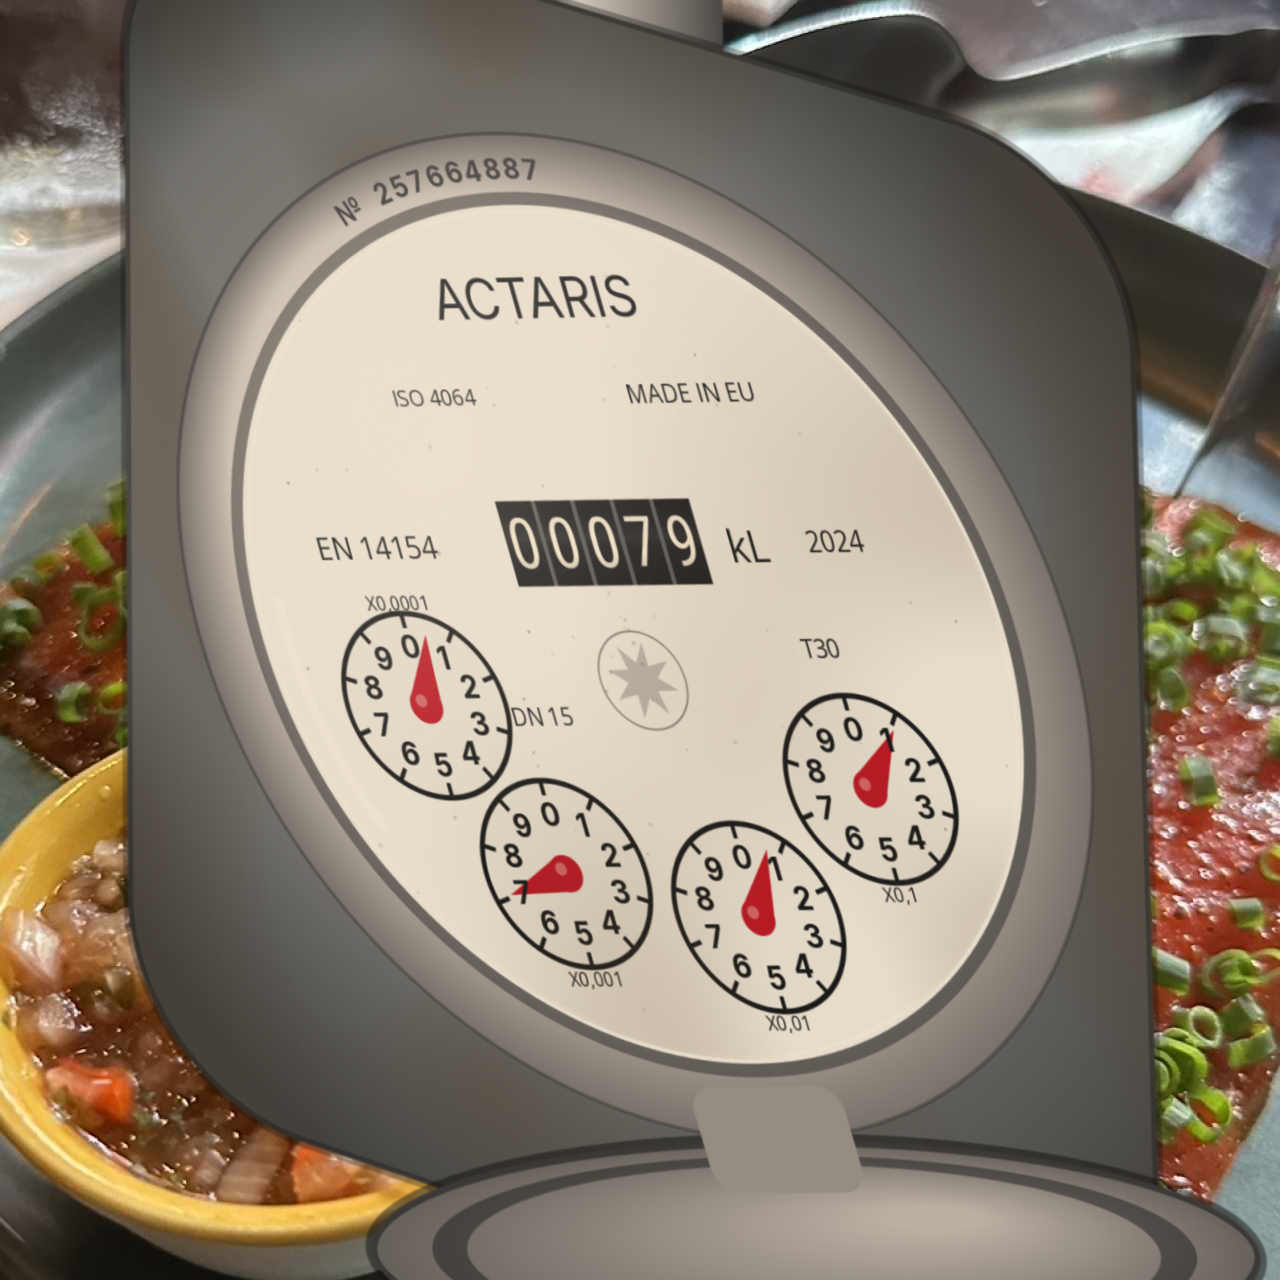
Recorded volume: 79.1070
